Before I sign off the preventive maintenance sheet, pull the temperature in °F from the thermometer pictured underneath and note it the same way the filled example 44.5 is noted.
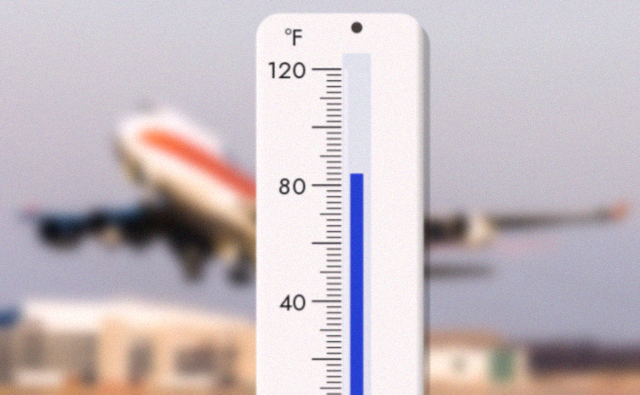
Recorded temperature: 84
